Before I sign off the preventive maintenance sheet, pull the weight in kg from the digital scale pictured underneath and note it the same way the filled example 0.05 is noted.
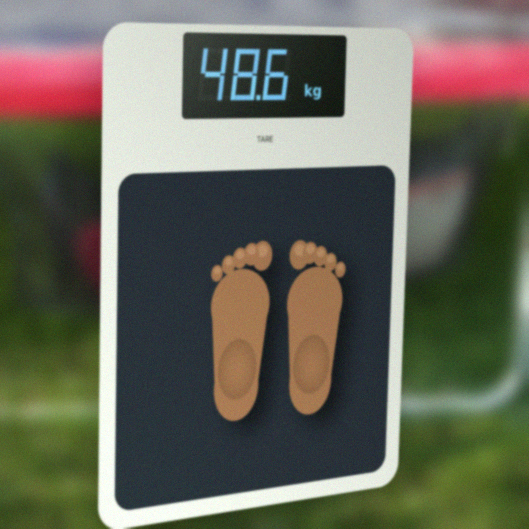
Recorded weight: 48.6
